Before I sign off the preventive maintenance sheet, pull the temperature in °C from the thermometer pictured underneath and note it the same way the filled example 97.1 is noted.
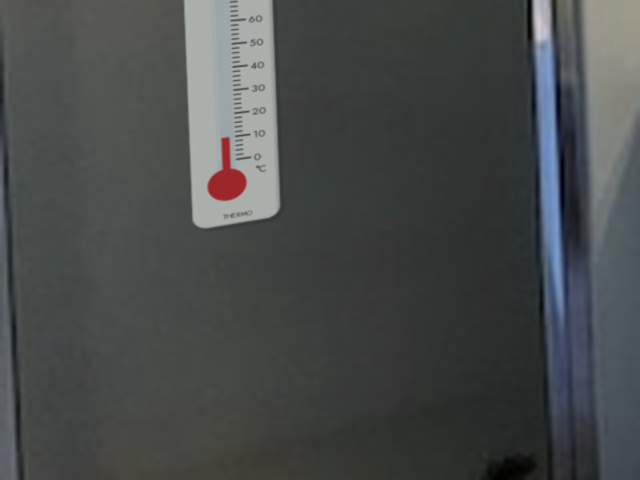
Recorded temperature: 10
